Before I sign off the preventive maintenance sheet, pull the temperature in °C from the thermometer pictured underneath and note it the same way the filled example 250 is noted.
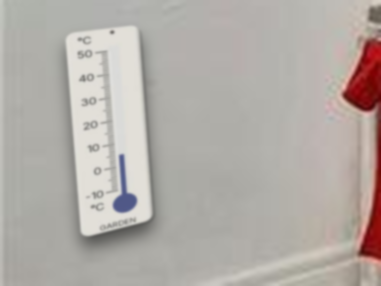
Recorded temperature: 5
